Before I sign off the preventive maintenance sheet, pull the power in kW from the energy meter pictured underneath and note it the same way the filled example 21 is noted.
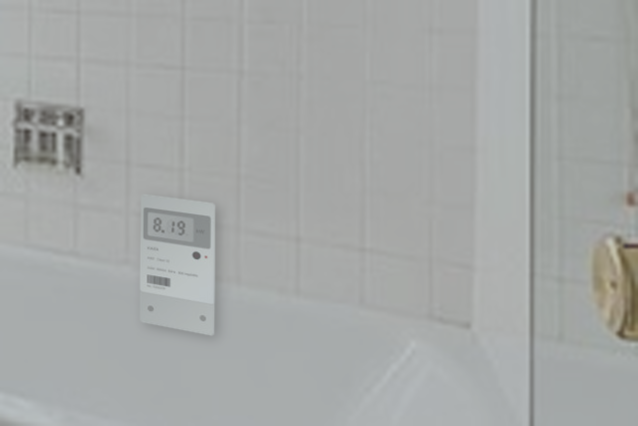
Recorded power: 8.19
